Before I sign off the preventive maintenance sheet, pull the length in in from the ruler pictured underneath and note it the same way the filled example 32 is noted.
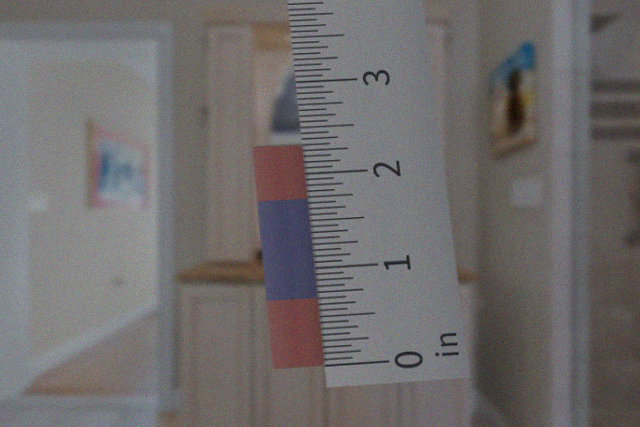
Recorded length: 2.3125
